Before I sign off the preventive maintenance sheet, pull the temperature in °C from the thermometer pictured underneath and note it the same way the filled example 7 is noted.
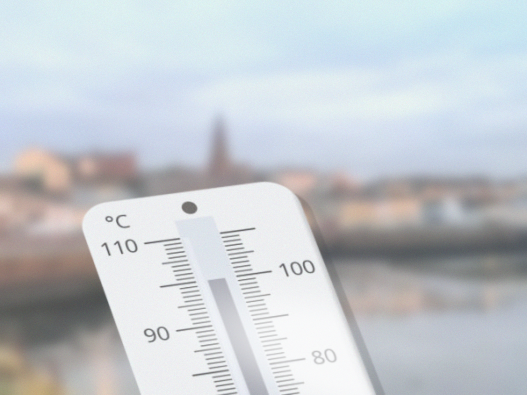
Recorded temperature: 100
